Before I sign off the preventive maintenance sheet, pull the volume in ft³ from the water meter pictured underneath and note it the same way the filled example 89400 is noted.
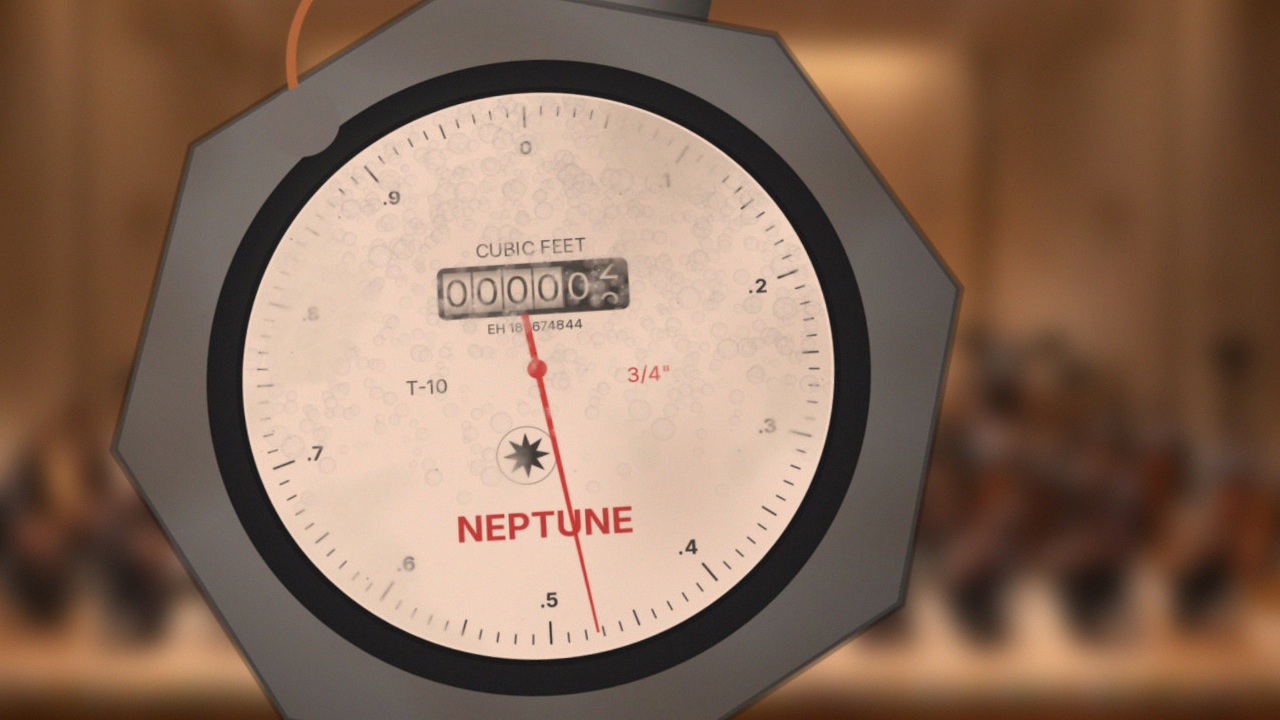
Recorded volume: 2.47
